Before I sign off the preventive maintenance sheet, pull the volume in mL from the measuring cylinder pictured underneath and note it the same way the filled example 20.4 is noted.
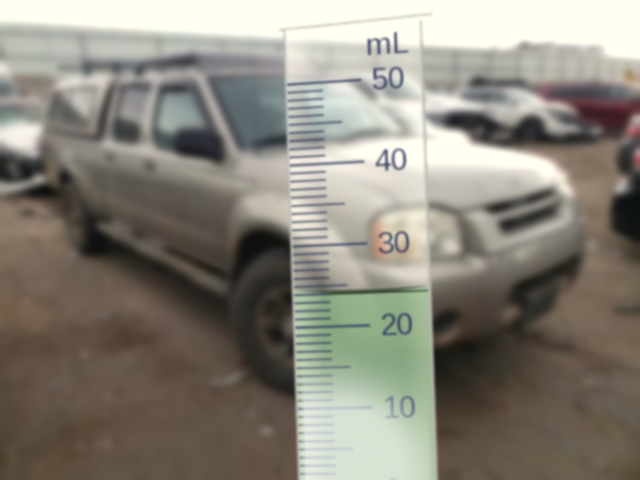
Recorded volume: 24
